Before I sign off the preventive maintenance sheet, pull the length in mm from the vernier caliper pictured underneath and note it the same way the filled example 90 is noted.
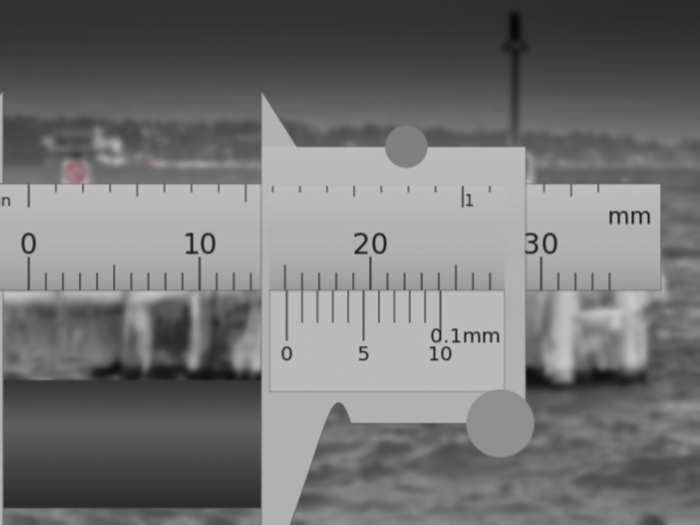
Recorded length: 15.1
